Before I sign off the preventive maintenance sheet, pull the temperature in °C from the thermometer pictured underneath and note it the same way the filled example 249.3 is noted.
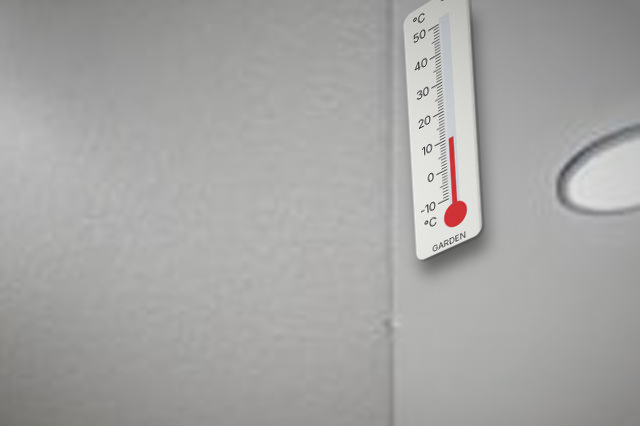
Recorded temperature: 10
